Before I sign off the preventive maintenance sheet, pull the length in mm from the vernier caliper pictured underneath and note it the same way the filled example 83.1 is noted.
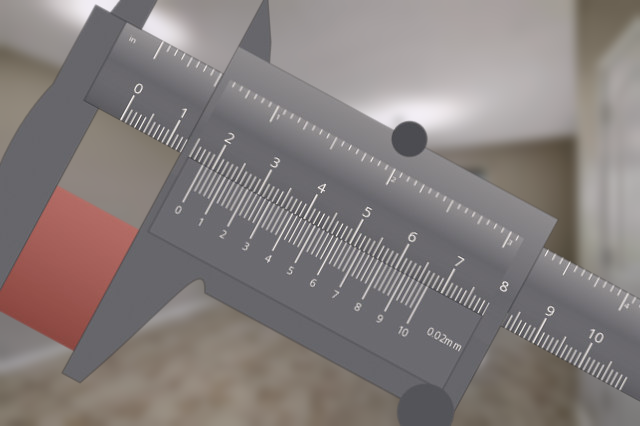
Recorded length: 18.0
